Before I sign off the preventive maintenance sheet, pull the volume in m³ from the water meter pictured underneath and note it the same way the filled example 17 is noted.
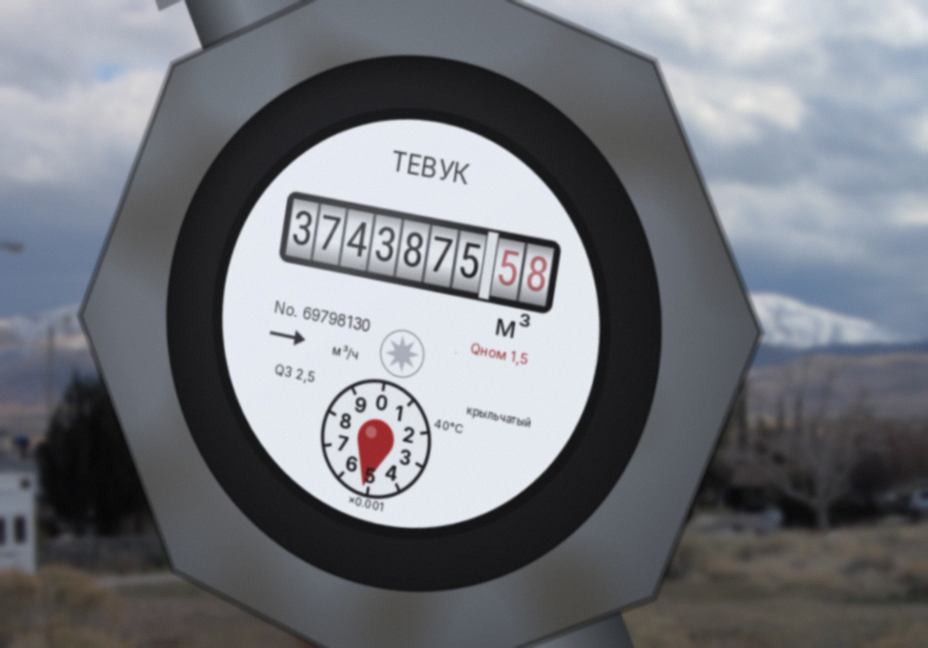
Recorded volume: 3743875.585
